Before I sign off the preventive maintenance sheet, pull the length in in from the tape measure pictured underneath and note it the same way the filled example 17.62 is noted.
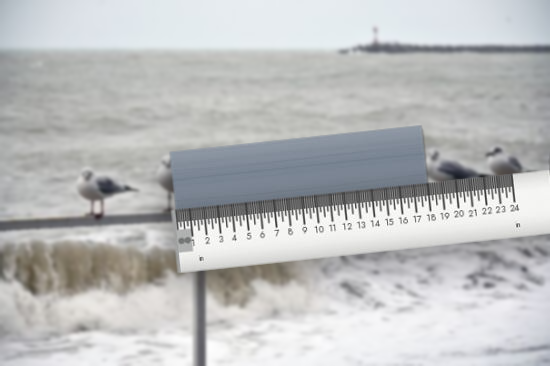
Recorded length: 18
